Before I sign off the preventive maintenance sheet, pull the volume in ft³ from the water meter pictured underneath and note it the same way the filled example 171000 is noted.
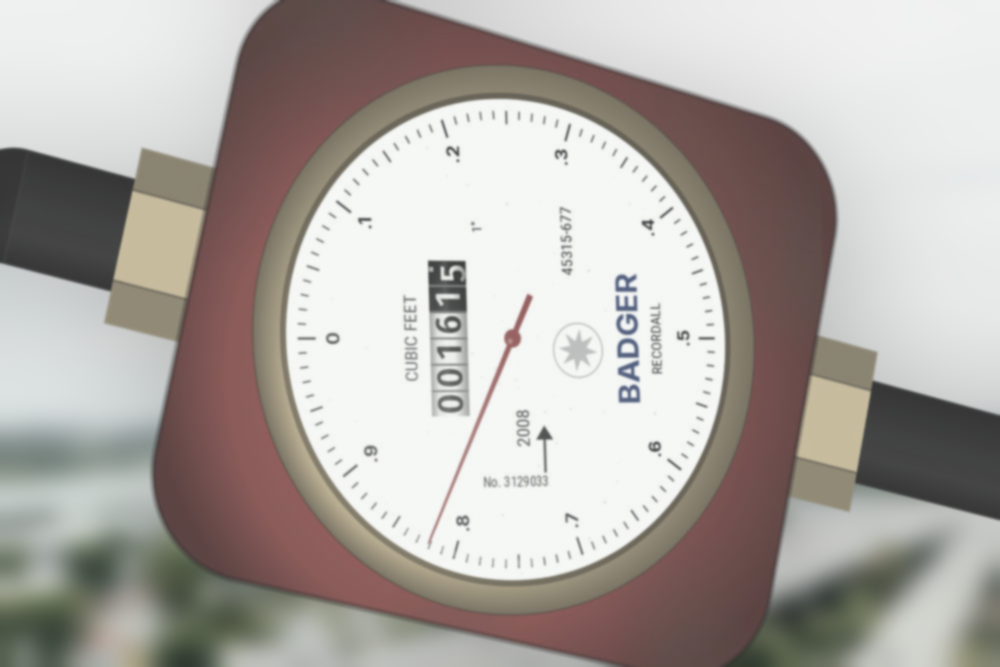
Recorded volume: 1614.82
